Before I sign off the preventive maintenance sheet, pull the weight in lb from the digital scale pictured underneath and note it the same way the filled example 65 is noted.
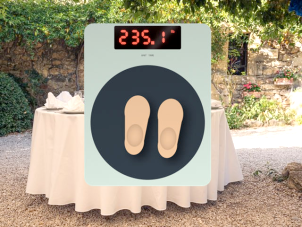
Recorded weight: 235.1
